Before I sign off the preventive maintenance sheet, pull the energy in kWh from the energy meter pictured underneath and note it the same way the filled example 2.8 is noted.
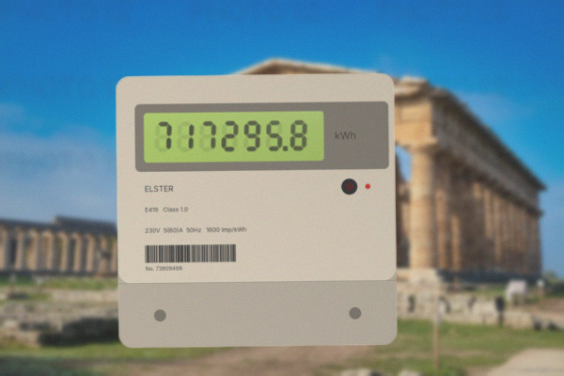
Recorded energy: 717295.8
